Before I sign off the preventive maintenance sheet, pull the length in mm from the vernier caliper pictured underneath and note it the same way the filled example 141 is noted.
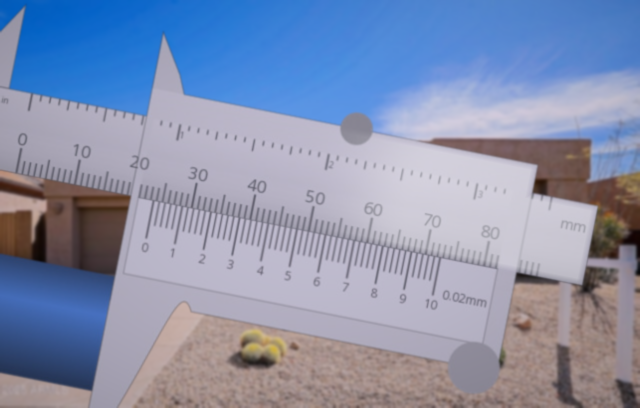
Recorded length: 23.5
